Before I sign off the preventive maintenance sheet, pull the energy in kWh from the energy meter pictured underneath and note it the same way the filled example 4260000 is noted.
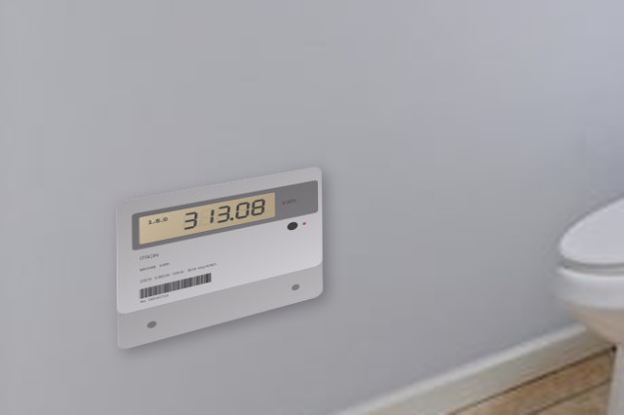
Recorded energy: 313.08
